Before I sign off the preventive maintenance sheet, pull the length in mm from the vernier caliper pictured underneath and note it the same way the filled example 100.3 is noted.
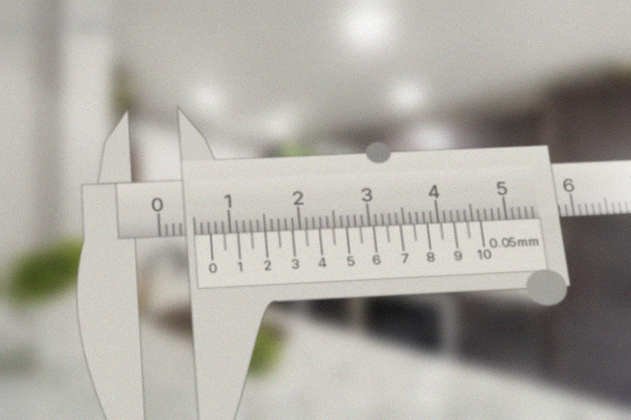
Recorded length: 7.2
